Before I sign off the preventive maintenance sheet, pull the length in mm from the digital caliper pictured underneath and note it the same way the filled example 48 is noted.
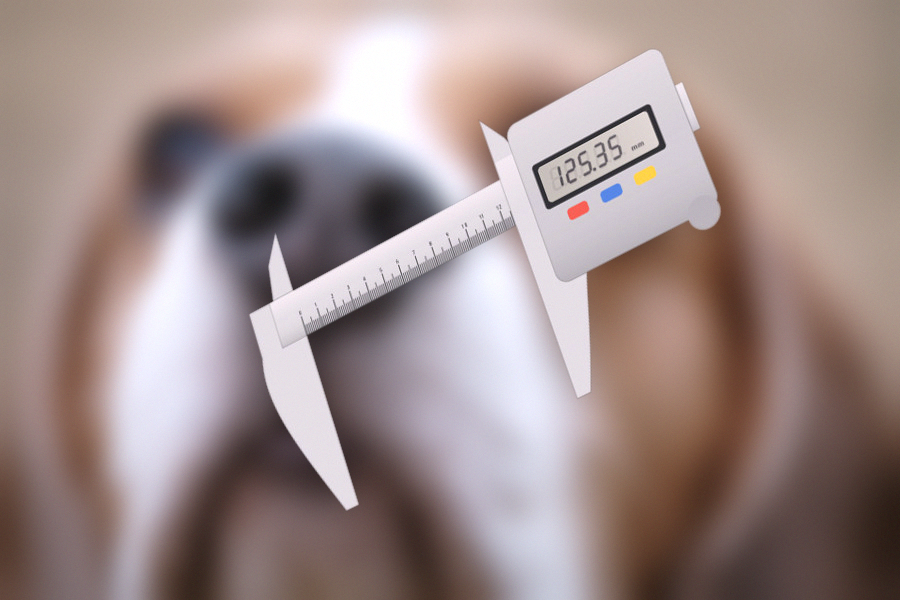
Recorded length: 125.35
